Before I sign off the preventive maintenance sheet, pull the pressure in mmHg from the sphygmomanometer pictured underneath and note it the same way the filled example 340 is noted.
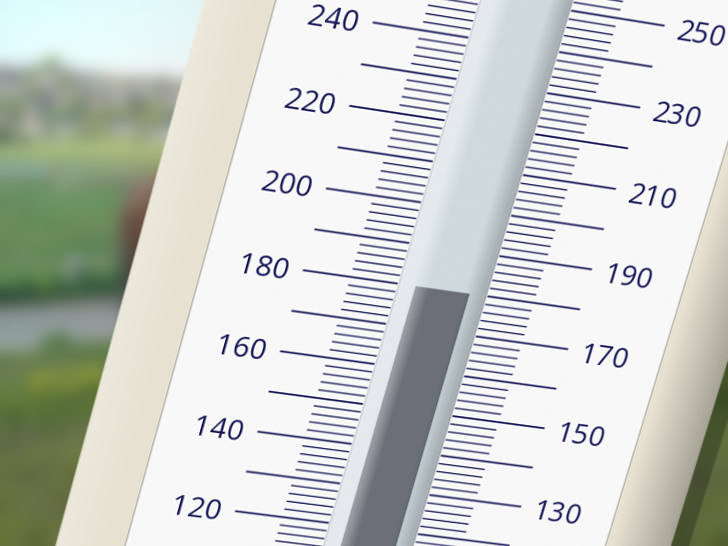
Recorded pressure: 180
